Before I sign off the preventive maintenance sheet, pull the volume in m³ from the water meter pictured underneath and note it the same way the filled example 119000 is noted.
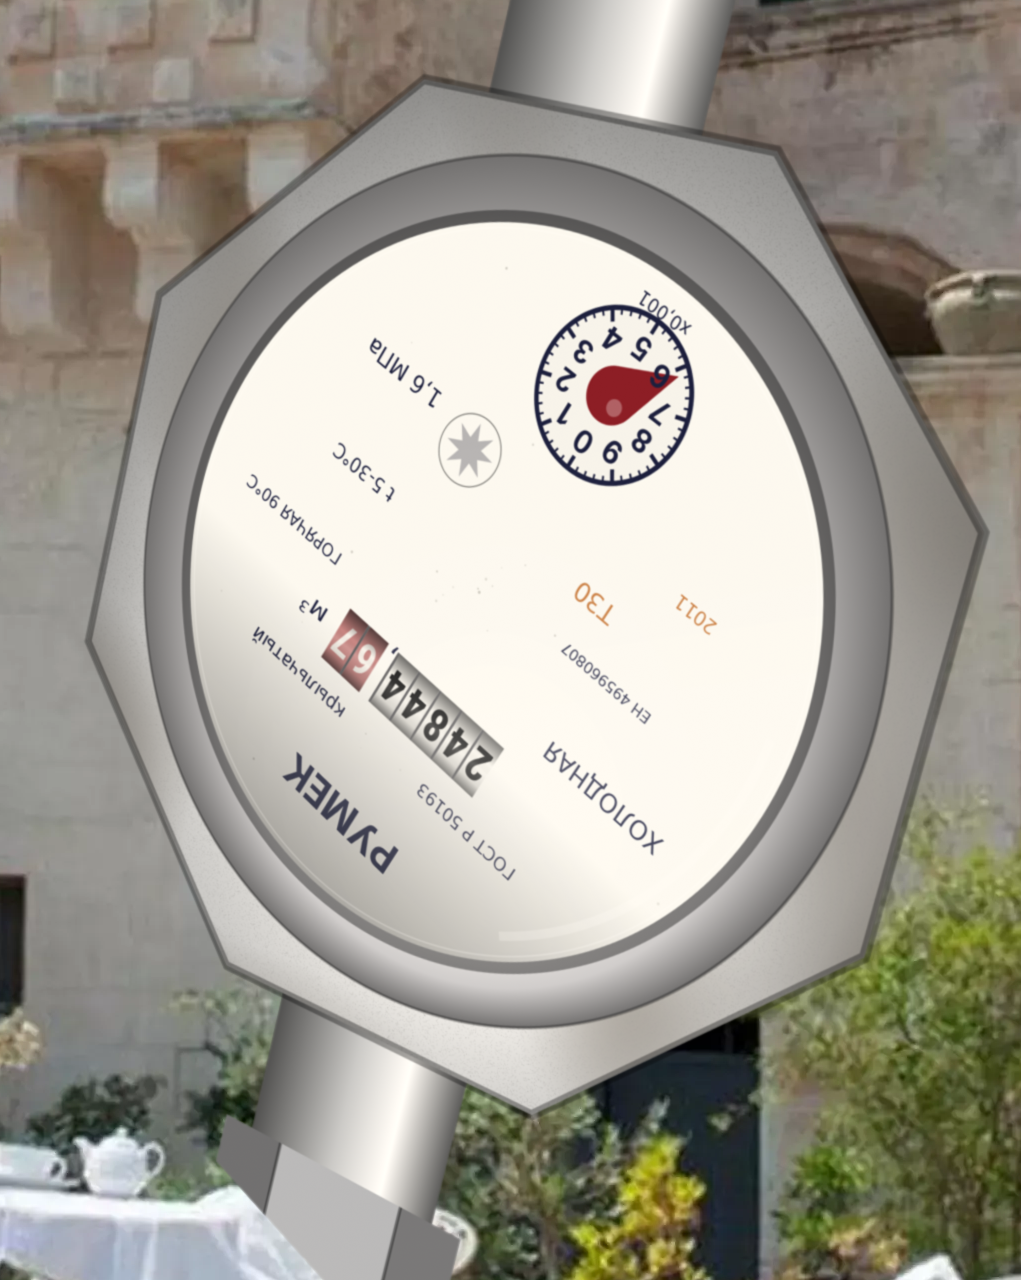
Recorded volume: 24844.676
